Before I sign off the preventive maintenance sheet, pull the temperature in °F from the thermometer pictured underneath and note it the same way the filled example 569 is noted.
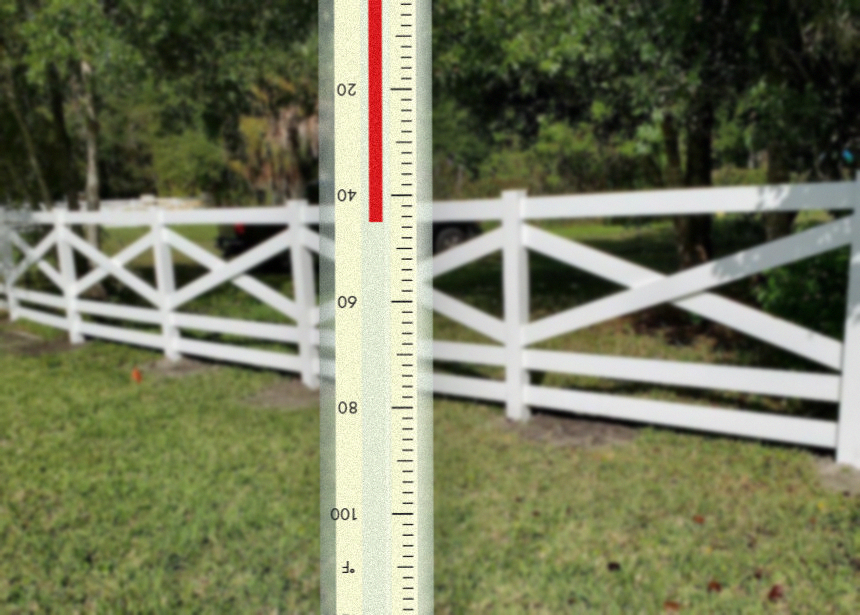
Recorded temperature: 45
